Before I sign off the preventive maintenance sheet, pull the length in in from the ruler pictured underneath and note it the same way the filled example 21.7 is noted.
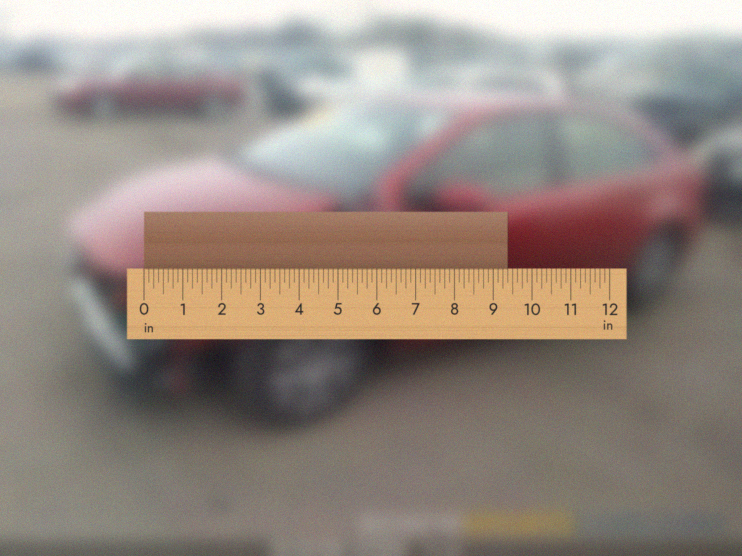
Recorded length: 9.375
